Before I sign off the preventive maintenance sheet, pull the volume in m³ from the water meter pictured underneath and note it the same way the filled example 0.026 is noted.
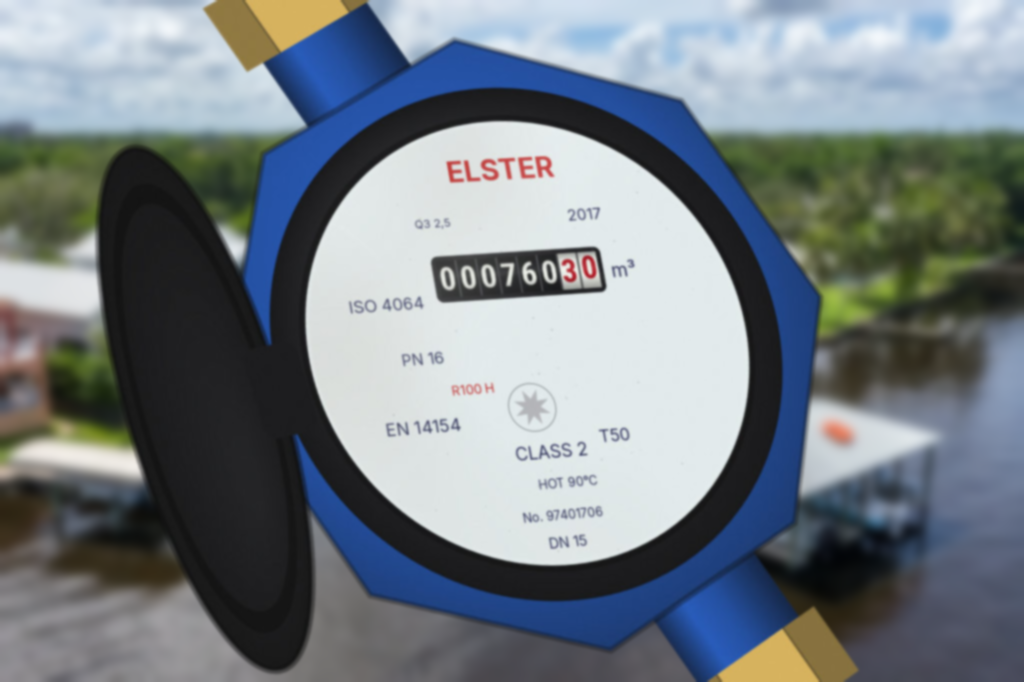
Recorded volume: 760.30
